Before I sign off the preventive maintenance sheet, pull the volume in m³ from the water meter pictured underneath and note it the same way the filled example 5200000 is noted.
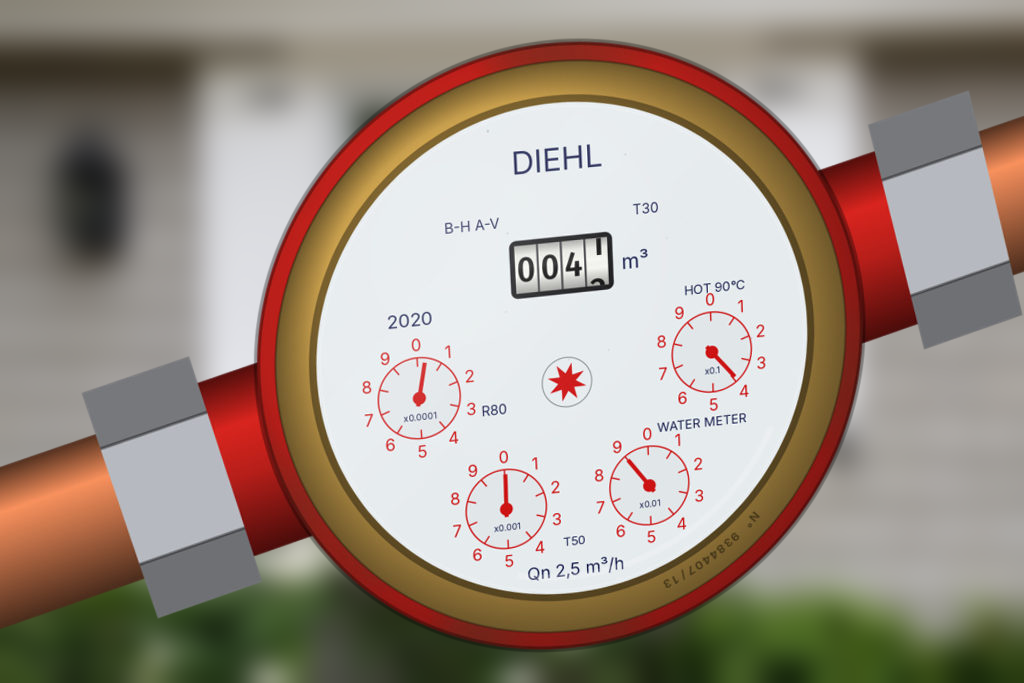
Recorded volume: 41.3900
